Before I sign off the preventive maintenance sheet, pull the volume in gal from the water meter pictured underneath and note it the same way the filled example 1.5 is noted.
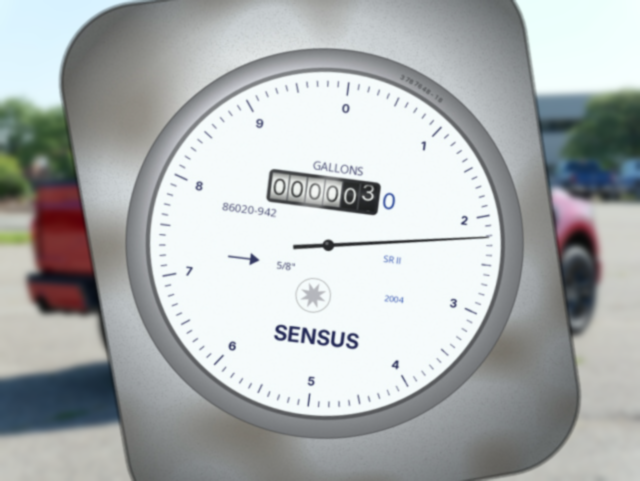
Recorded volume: 32.2
